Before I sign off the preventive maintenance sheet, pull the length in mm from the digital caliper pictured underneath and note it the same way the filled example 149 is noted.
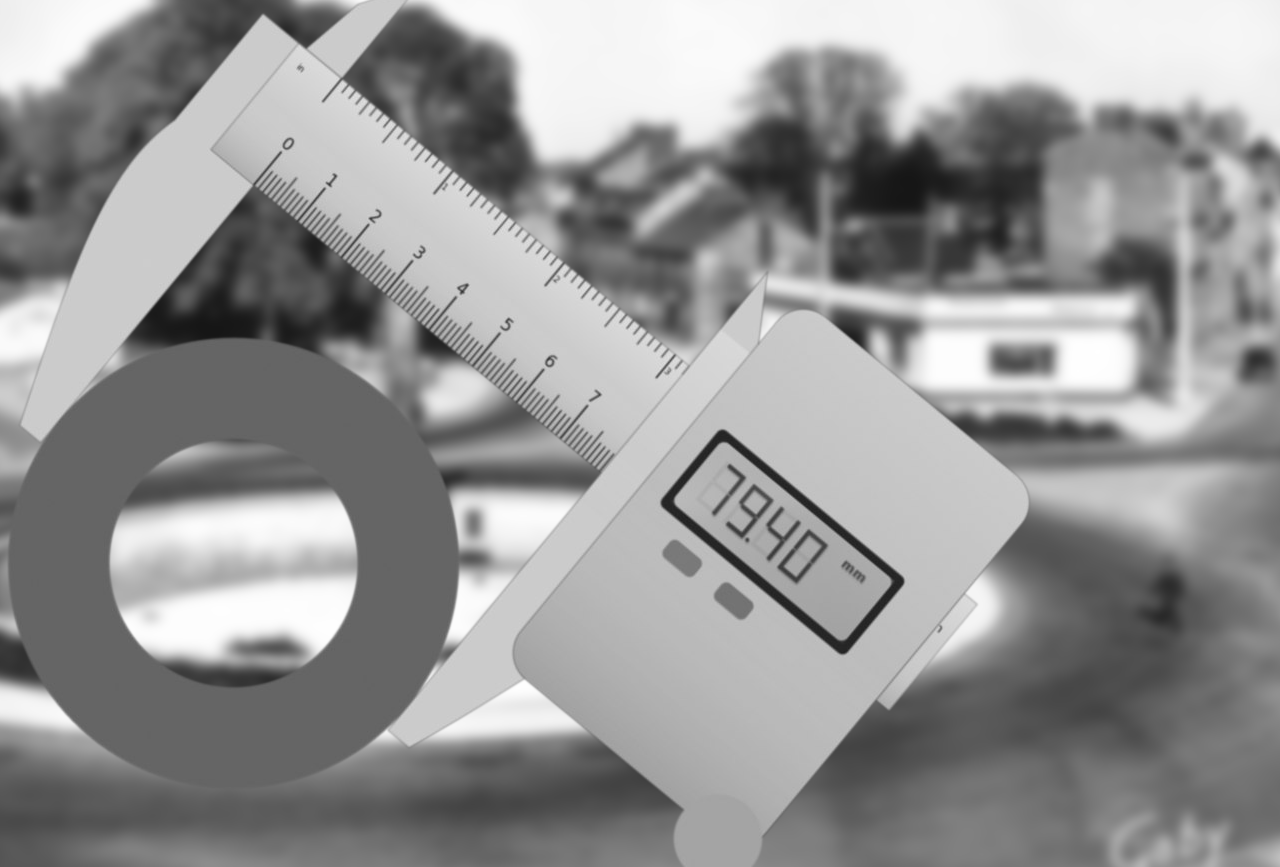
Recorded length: 79.40
